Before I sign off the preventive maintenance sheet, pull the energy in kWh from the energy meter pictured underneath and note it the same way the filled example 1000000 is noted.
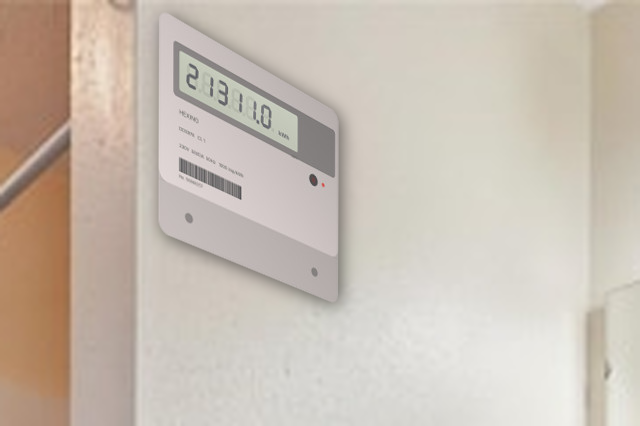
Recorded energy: 21311.0
